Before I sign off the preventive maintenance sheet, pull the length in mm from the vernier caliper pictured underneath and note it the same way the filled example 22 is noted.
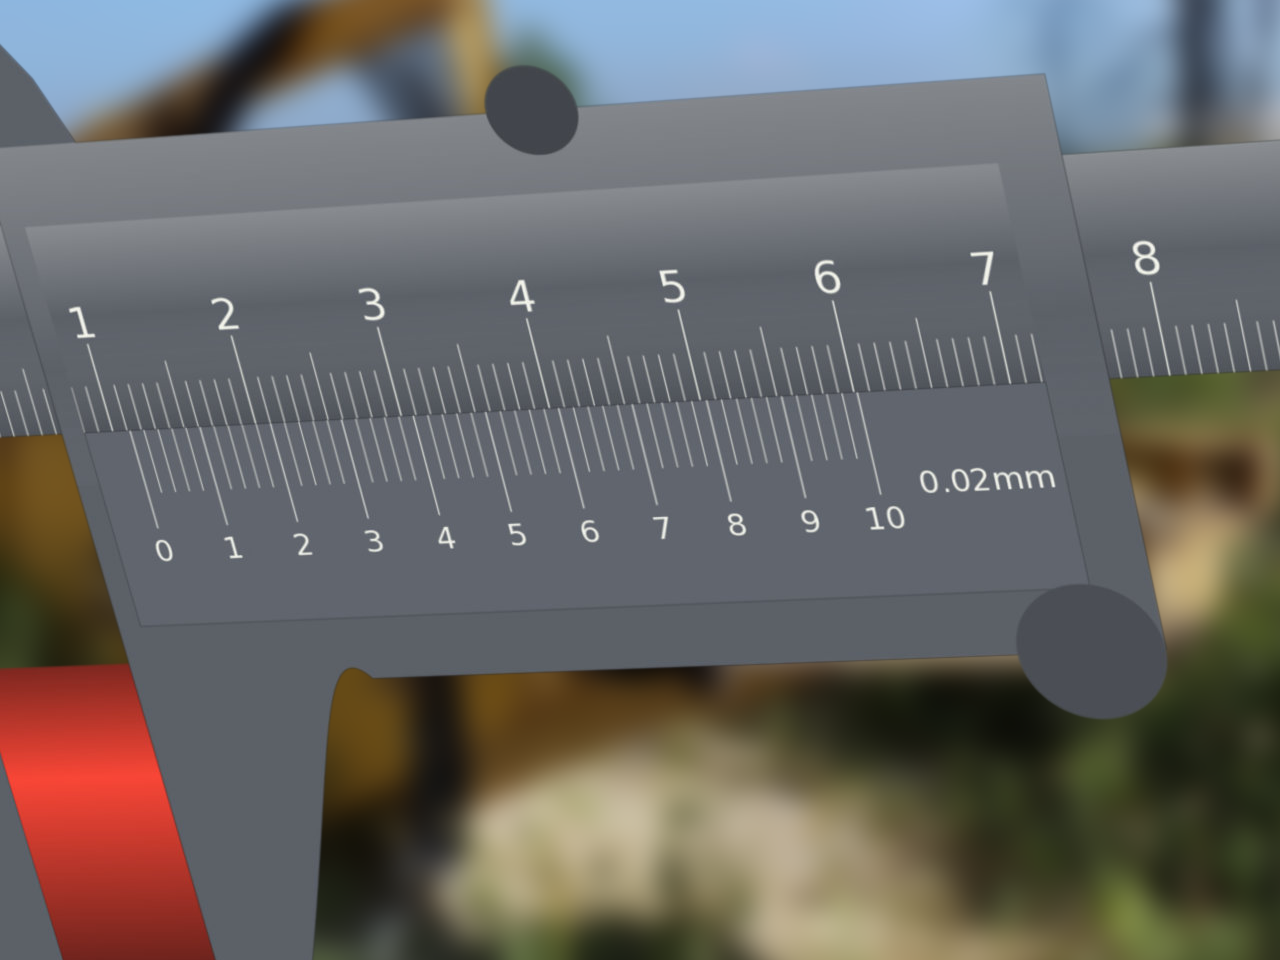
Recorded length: 11.2
